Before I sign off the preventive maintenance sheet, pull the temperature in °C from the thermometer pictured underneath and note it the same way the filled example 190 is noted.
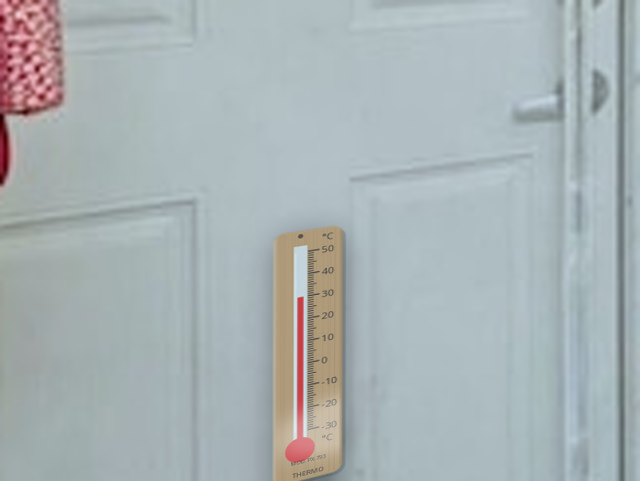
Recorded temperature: 30
